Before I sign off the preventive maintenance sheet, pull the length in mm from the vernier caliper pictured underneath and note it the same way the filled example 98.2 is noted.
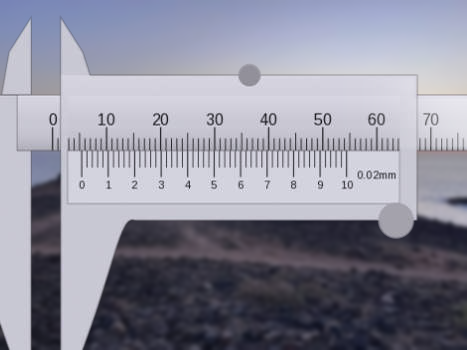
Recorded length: 5.4
